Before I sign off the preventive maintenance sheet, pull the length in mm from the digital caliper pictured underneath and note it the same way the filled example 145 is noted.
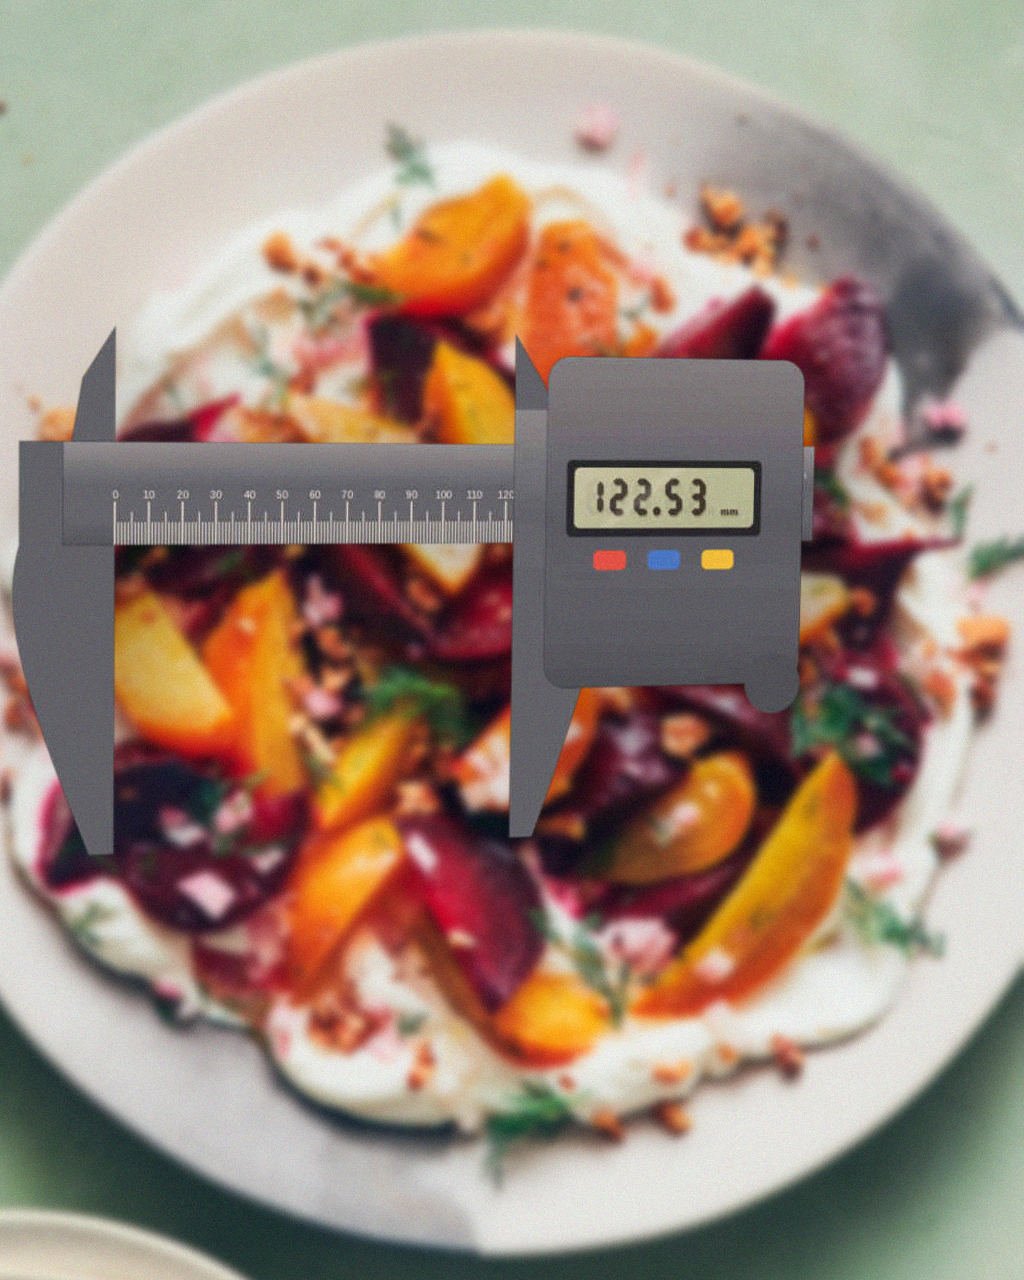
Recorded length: 122.53
